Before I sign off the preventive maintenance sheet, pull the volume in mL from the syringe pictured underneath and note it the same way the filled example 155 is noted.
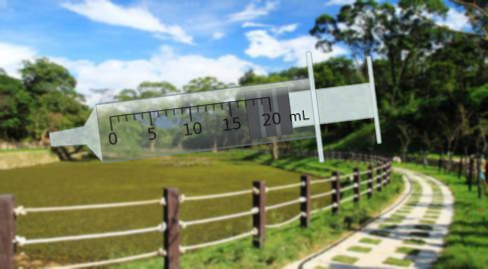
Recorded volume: 17
